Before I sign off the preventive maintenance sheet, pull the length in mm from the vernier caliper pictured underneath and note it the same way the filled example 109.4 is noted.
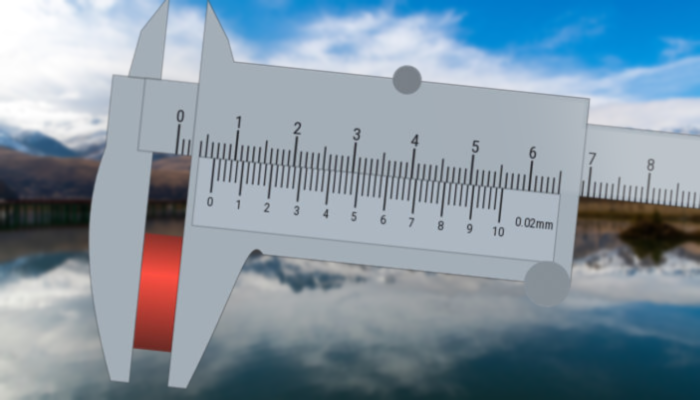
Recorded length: 6.5
